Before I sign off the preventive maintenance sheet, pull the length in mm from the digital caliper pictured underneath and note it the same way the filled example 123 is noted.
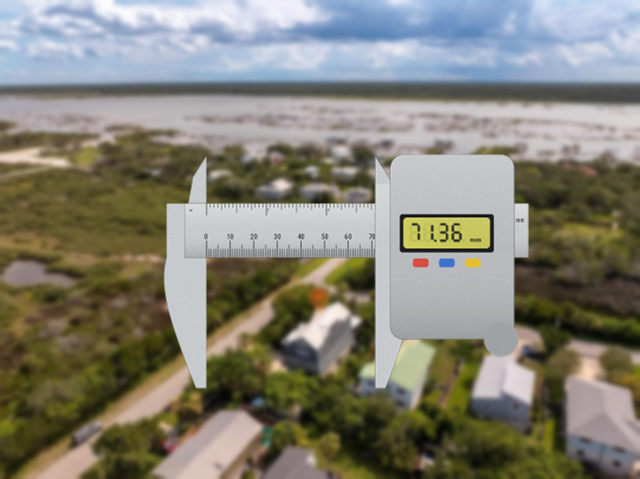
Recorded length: 71.36
